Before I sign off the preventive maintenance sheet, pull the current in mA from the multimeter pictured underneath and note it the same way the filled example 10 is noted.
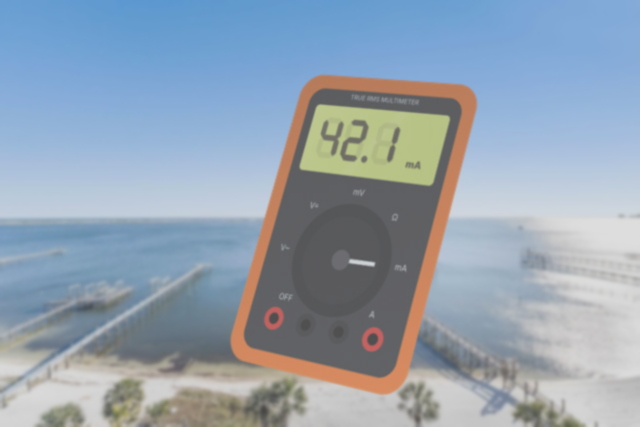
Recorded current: 42.1
